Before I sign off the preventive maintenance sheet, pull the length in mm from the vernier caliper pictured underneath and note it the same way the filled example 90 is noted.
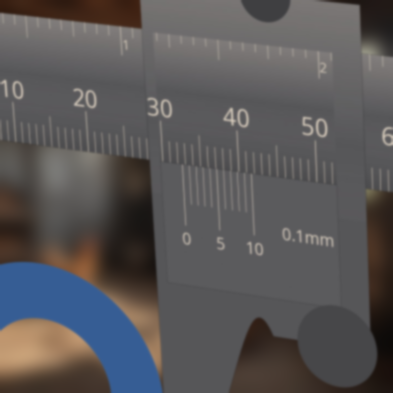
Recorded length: 32.6
